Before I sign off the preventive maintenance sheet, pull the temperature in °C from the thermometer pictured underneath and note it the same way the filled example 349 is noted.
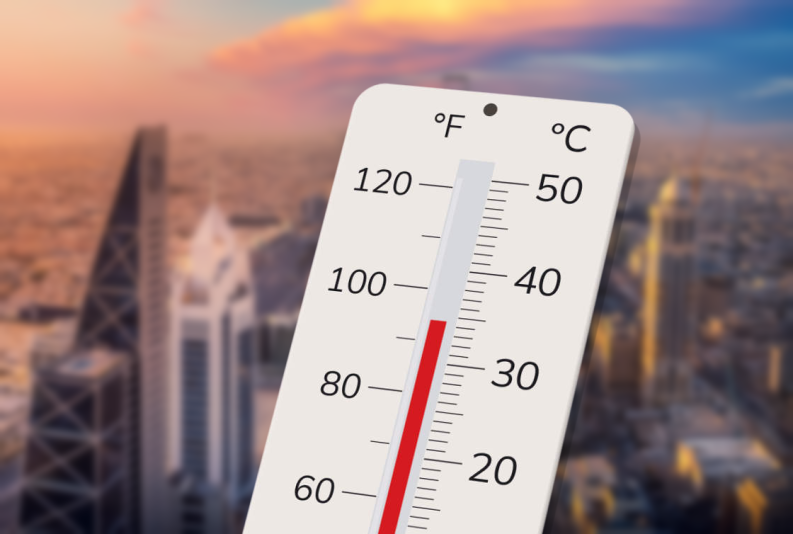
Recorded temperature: 34.5
